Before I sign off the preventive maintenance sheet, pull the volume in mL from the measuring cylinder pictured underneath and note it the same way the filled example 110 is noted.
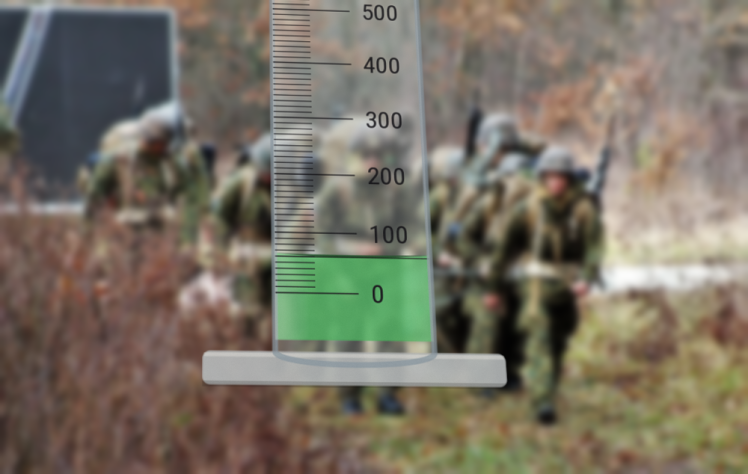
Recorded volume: 60
